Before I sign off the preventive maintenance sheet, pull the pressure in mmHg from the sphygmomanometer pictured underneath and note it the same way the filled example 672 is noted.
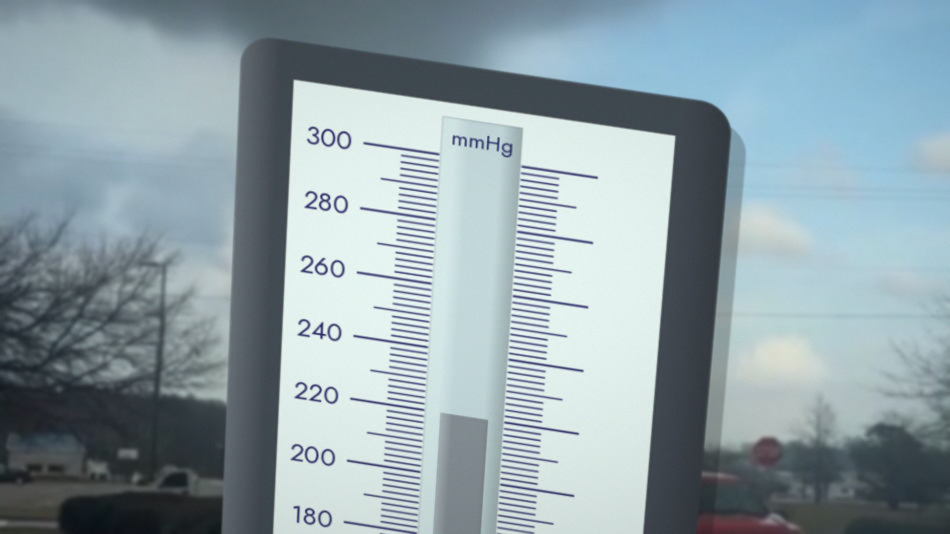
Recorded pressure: 220
